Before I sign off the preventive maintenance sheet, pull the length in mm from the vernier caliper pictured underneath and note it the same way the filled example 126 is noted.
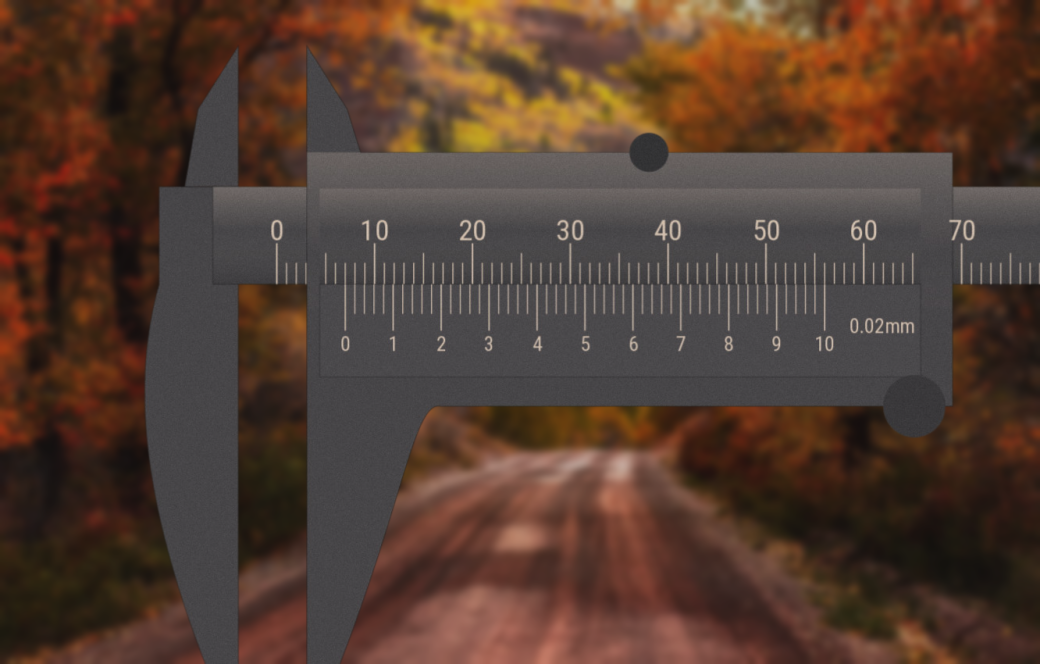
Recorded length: 7.0
